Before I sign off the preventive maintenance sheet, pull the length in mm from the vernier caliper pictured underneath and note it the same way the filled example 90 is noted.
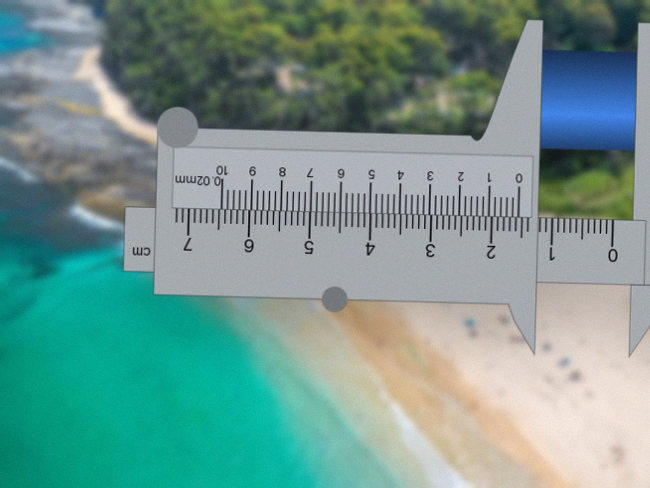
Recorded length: 15.6
